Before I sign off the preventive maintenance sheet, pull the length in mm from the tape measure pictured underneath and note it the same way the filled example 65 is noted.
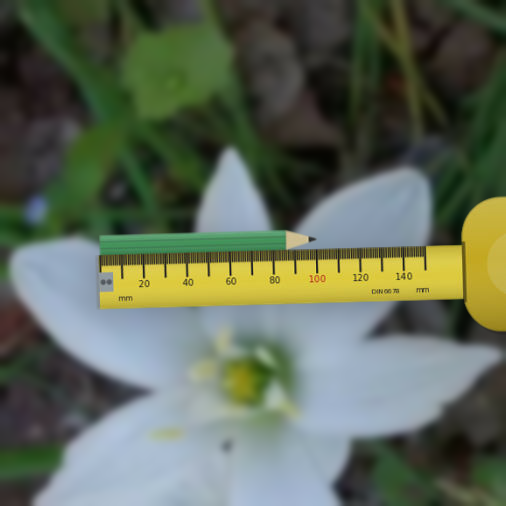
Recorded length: 100
